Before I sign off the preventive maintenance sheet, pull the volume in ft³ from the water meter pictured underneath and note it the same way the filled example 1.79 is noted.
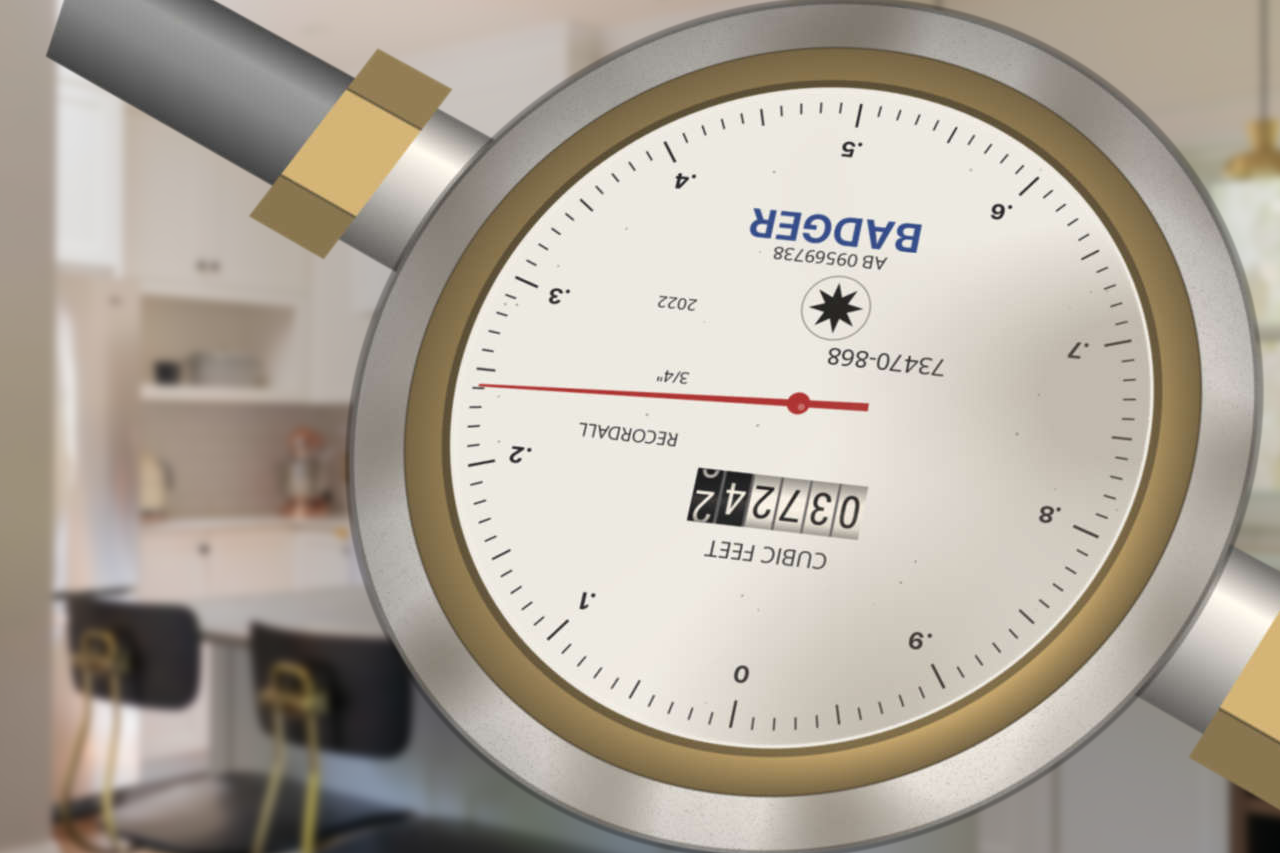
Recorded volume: 37242.24
